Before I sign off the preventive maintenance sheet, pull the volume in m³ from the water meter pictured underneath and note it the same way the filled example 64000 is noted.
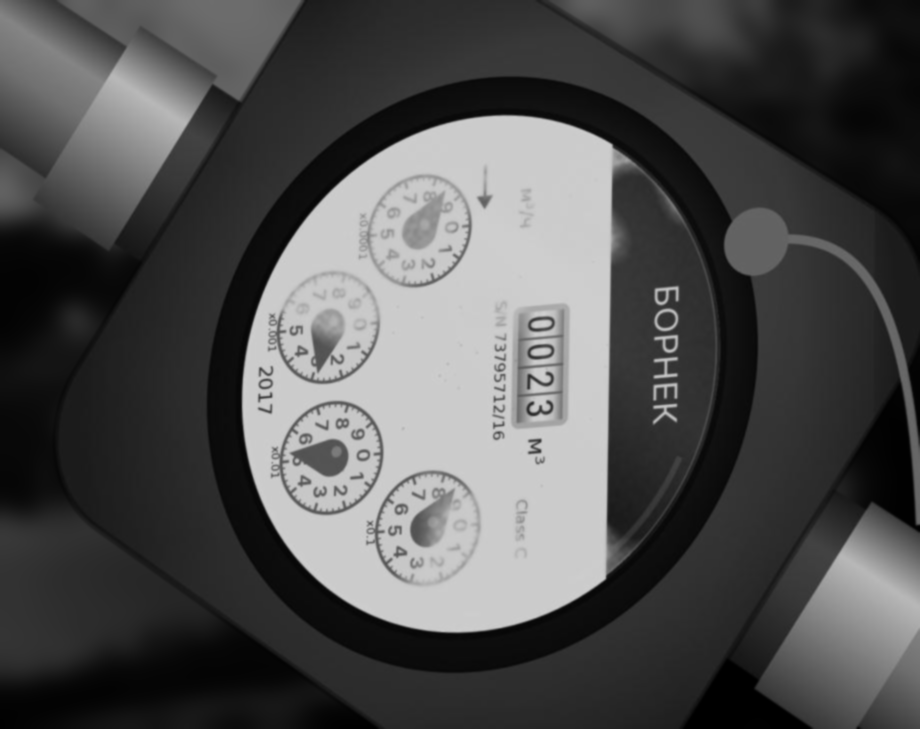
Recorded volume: 23.8528
